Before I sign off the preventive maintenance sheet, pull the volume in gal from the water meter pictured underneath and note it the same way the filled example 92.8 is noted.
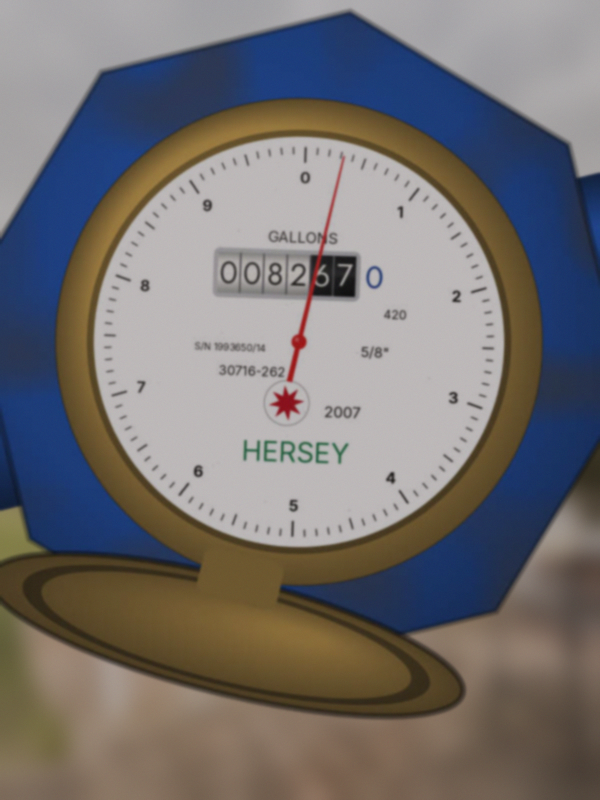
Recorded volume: 82670.3
